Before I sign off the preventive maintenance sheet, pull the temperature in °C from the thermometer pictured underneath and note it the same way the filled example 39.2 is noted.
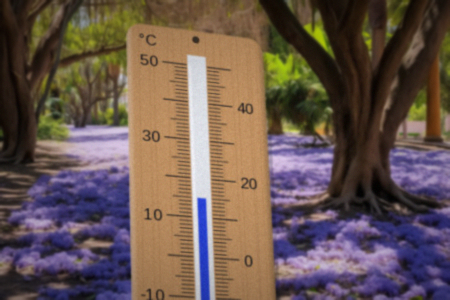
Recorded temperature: 15
